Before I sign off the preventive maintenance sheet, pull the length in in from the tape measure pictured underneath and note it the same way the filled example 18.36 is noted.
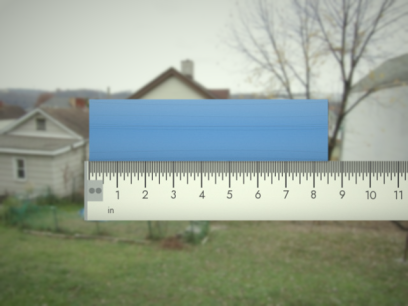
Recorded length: 8.5
